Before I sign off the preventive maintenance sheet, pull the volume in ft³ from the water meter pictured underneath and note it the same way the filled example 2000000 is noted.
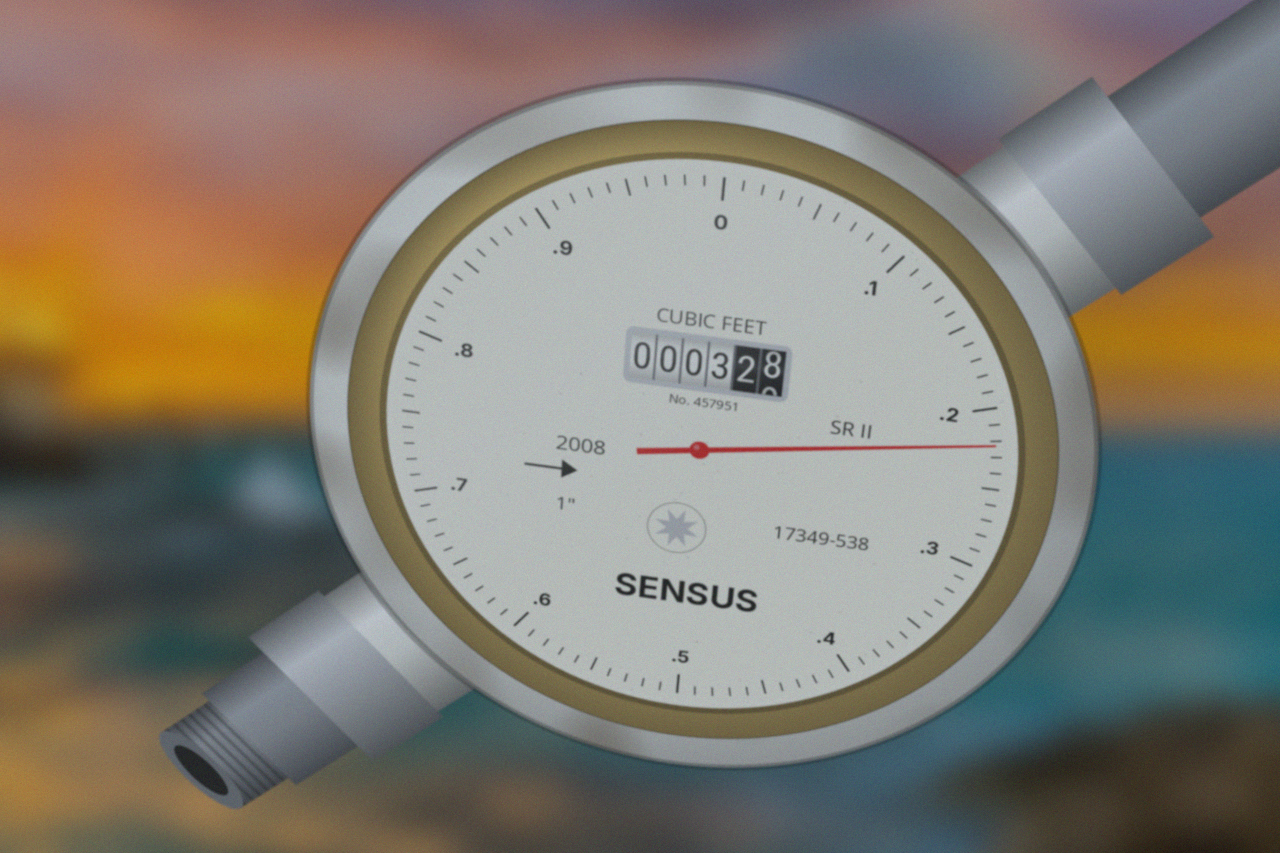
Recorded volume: 328.22
